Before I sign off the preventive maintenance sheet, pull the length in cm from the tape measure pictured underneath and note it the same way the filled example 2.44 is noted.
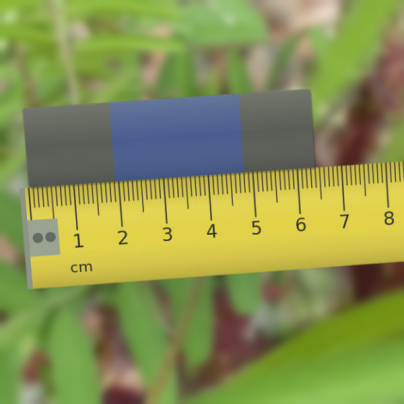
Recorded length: 6.4
